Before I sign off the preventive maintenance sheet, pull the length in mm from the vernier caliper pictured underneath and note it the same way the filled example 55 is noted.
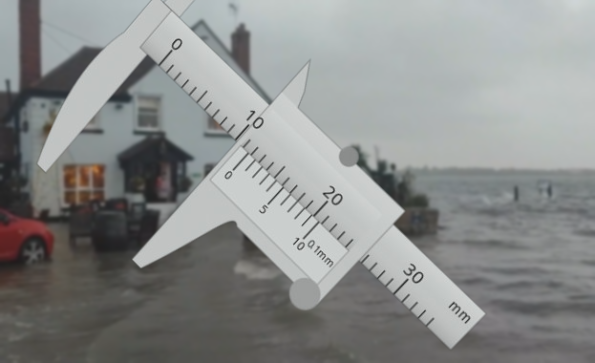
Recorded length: 11.7
